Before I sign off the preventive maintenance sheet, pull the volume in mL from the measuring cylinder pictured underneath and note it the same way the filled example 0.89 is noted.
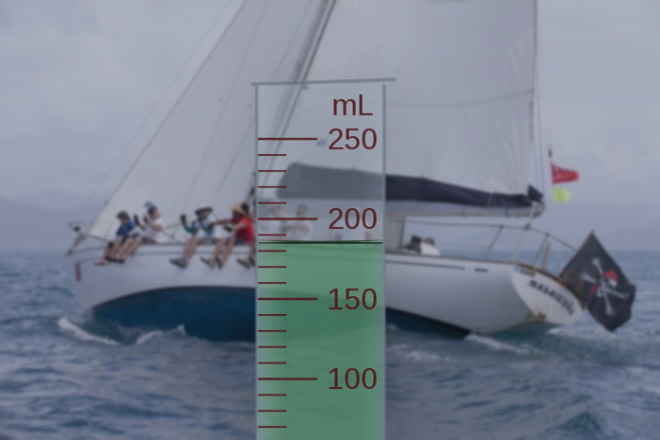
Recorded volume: 185
